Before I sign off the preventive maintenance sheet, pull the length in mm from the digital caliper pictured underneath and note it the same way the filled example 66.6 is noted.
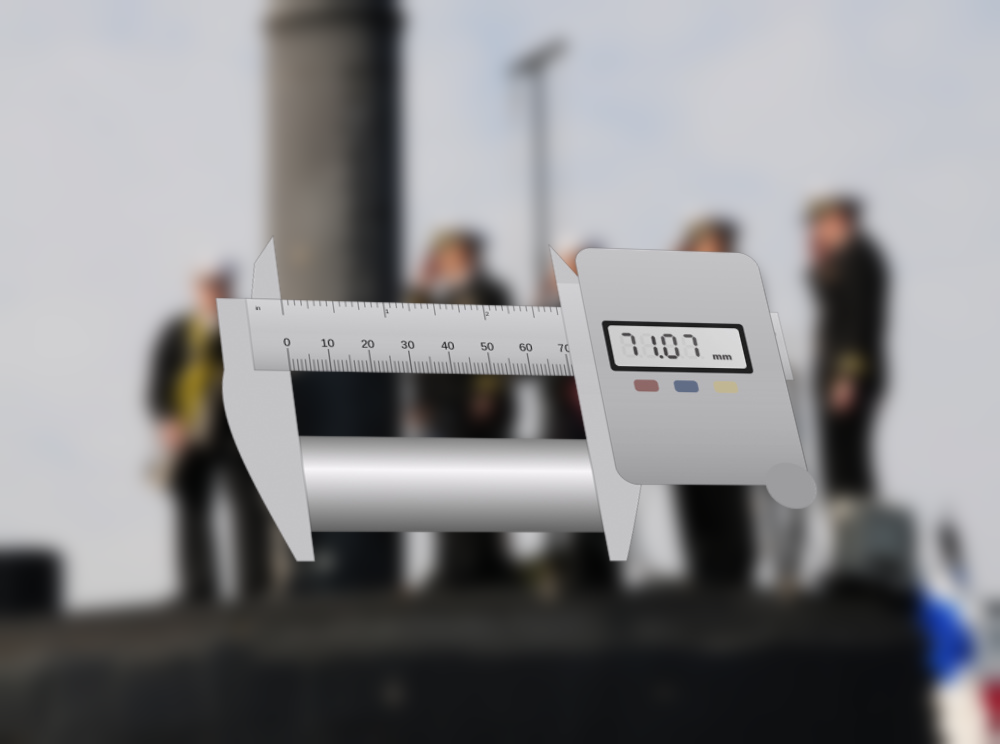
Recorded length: 71.07
